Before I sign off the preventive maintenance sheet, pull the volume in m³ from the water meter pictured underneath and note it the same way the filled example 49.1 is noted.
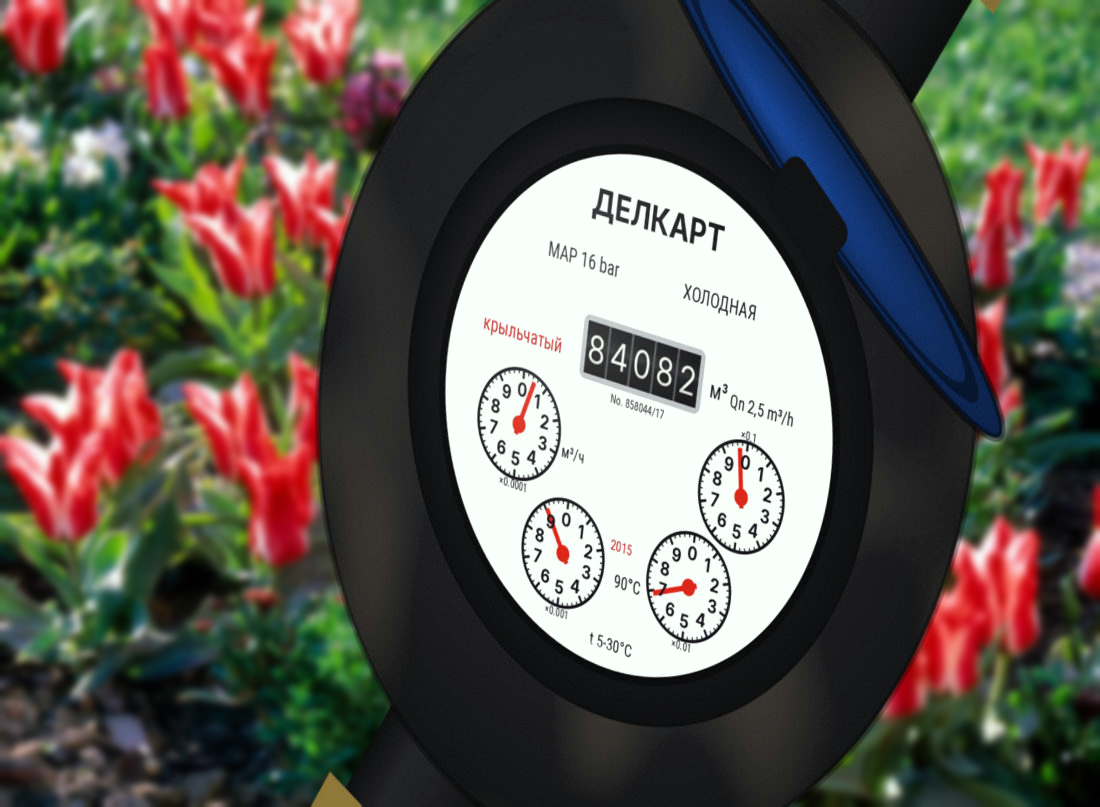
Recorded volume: 84081.9690
